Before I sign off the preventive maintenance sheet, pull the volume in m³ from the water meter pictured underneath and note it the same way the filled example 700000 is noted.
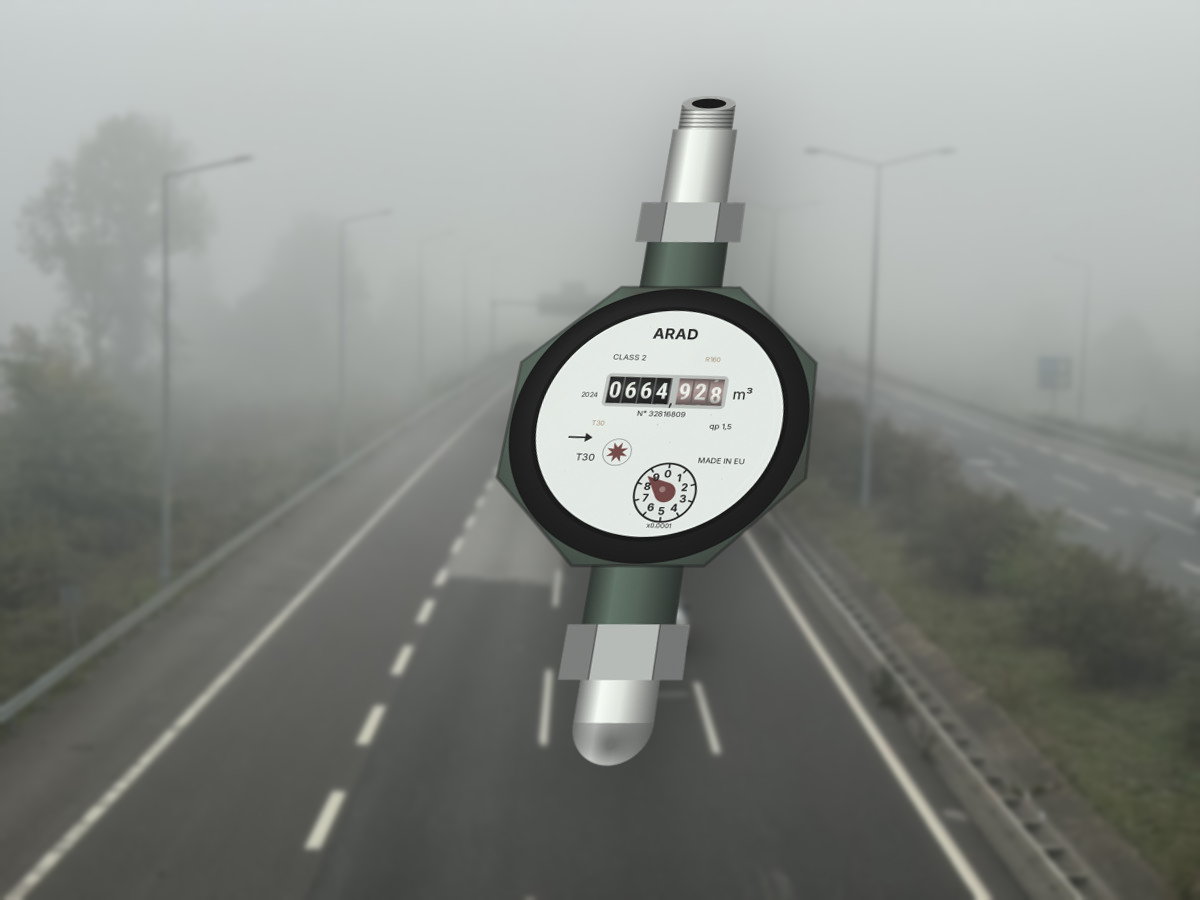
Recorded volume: 664.9278
